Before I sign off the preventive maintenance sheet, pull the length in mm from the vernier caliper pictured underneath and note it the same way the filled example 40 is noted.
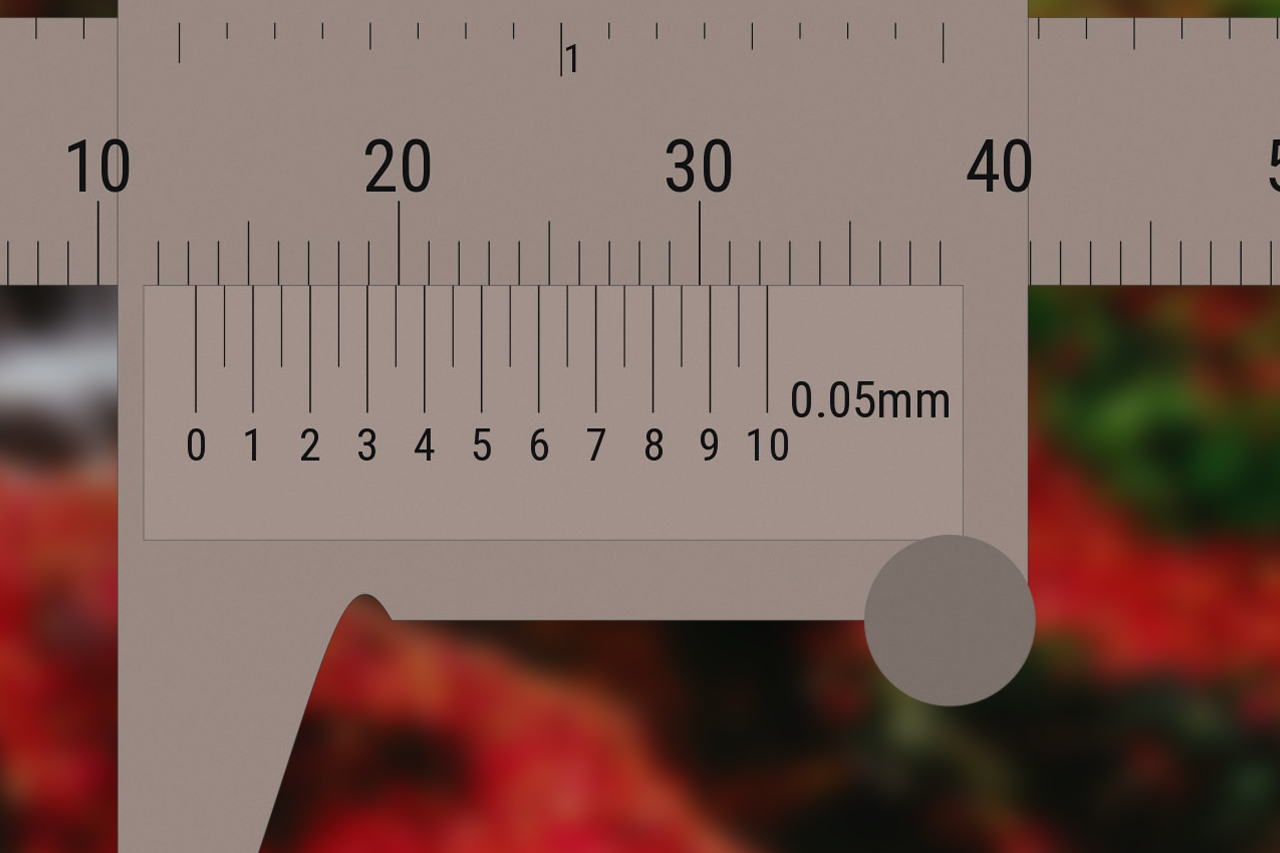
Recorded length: 13.25
